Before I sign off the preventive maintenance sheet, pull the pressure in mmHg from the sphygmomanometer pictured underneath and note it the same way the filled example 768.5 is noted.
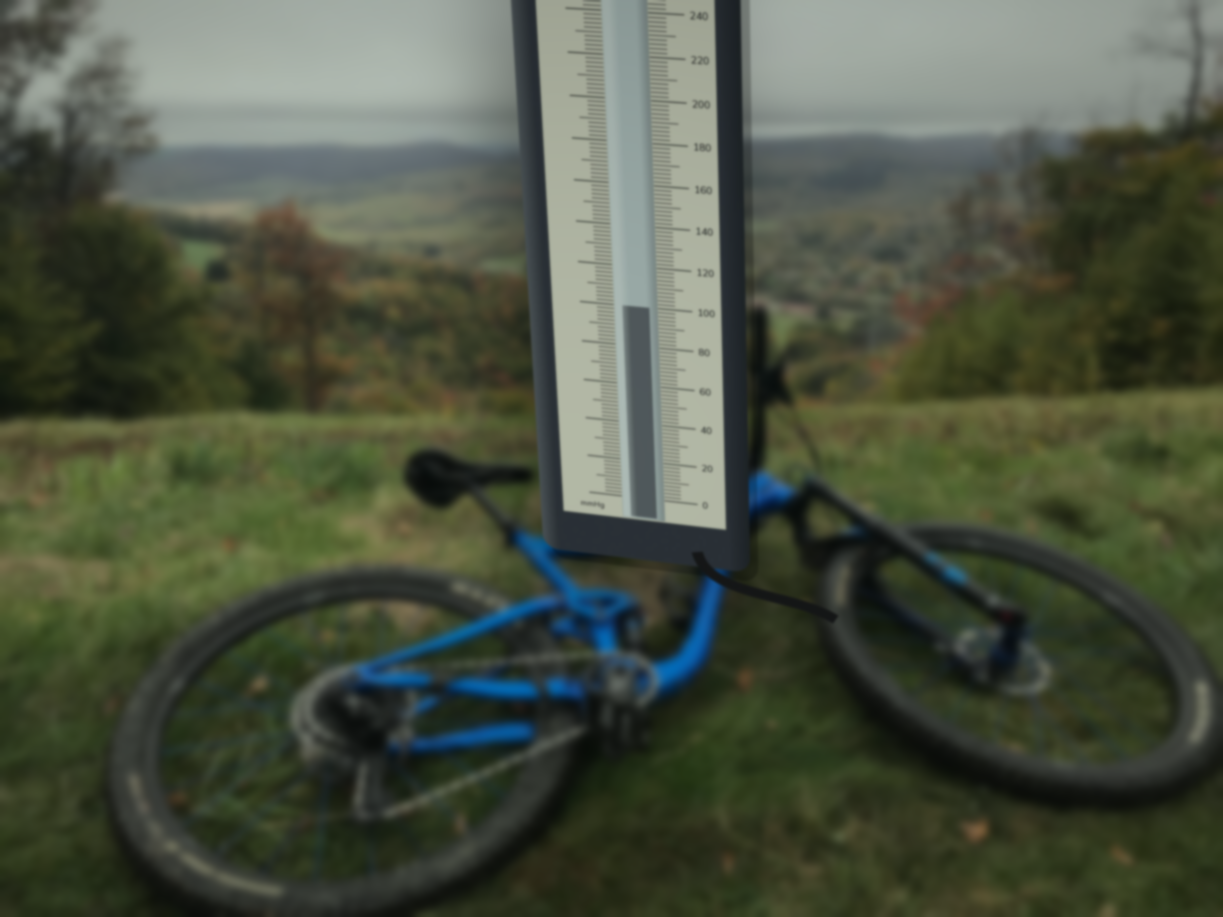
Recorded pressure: 100
